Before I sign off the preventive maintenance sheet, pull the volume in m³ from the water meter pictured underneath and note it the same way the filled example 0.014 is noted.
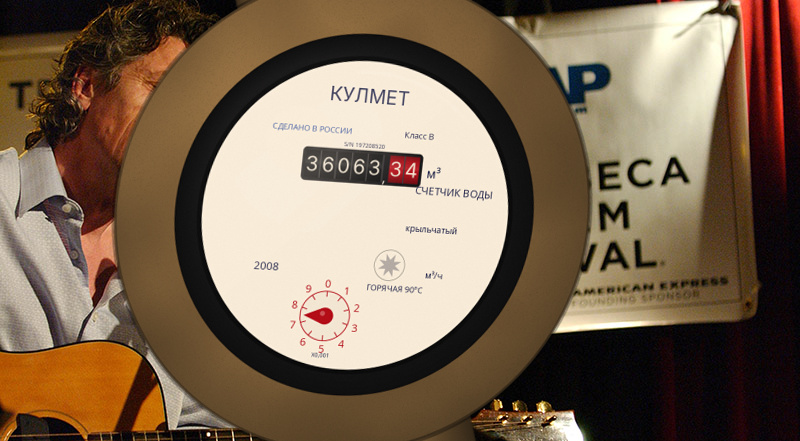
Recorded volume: 36063.347
